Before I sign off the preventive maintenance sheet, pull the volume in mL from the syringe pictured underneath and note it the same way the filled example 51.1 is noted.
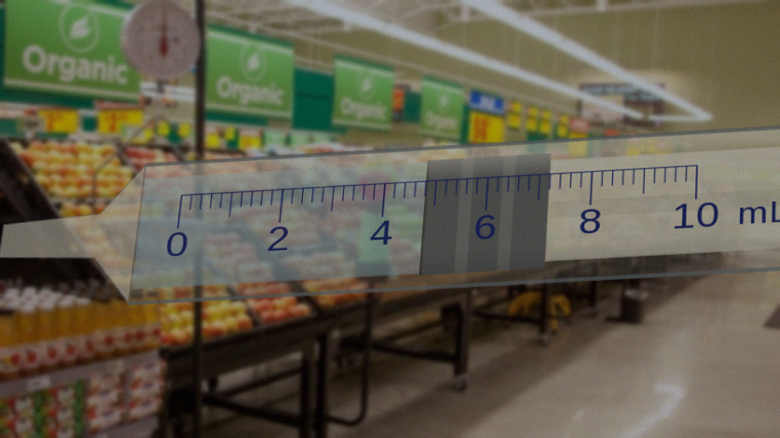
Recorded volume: 4.8
